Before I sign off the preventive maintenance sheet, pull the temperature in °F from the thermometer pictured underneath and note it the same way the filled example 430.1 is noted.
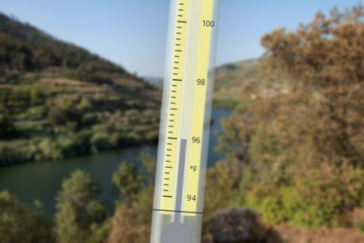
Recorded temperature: 96
